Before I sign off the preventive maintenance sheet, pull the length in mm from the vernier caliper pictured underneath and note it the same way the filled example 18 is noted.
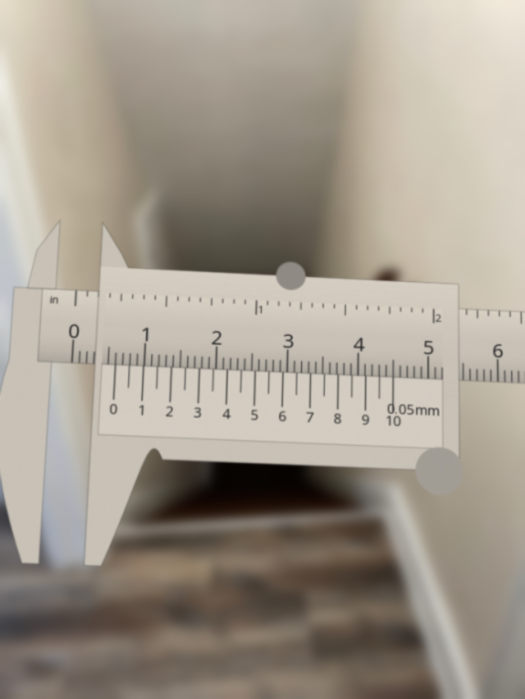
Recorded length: 6.0
